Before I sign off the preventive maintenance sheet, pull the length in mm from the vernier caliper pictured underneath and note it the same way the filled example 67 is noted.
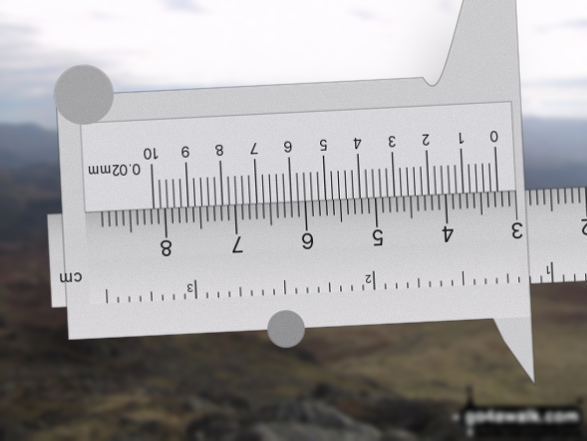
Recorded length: 32.6
